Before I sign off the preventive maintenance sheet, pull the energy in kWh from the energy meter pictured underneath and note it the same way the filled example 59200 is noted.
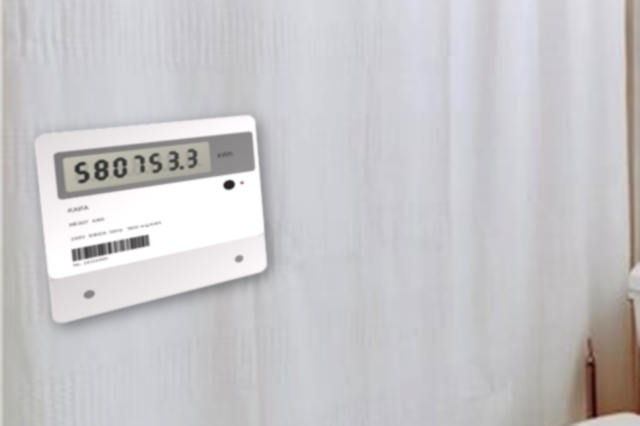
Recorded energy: 580753.3
